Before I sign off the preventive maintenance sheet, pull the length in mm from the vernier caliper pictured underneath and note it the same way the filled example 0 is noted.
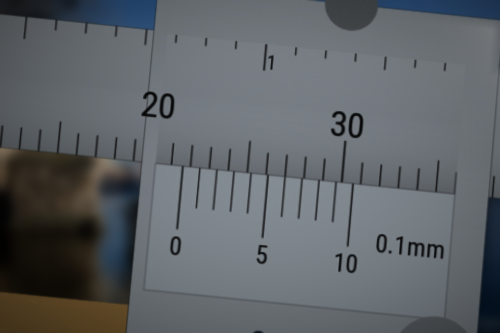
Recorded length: 21.6
